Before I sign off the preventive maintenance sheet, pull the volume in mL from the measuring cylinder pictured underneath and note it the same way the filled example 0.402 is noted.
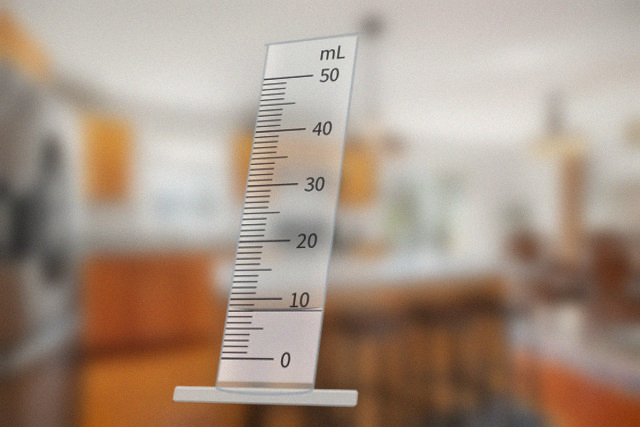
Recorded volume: 8
